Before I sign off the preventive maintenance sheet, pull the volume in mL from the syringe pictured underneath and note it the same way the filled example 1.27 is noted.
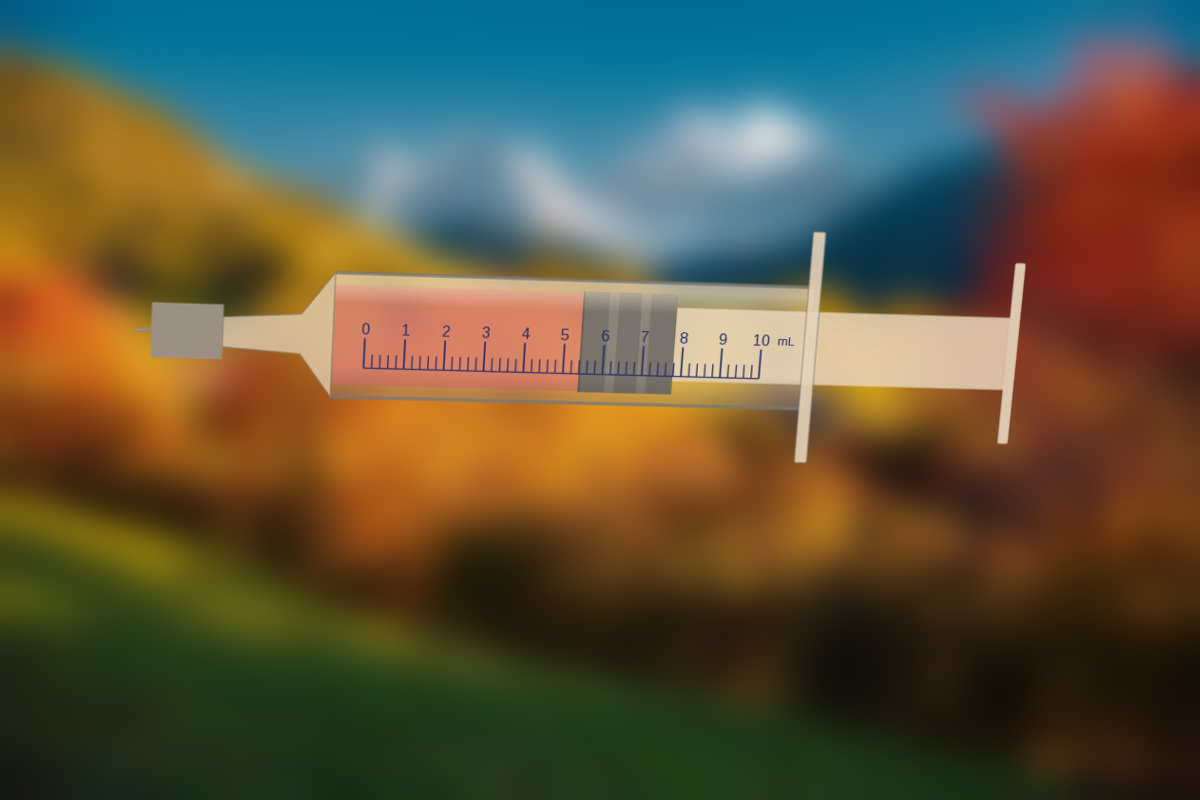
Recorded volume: 5.4
